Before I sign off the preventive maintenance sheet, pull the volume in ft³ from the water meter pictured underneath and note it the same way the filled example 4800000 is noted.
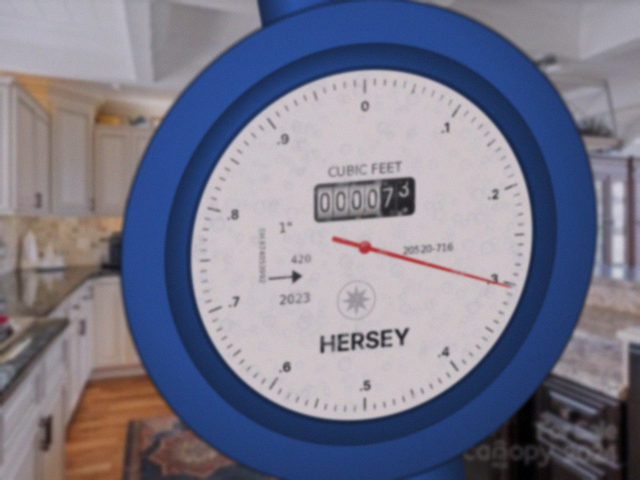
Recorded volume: 73.30
